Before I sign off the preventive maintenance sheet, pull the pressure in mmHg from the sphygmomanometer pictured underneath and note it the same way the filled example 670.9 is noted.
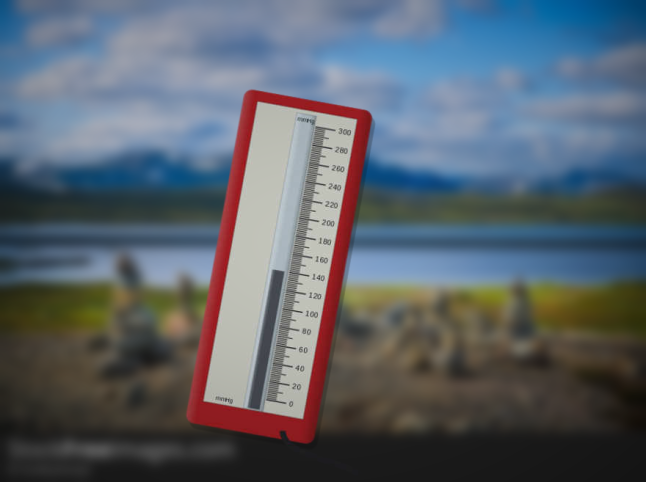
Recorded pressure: 140
